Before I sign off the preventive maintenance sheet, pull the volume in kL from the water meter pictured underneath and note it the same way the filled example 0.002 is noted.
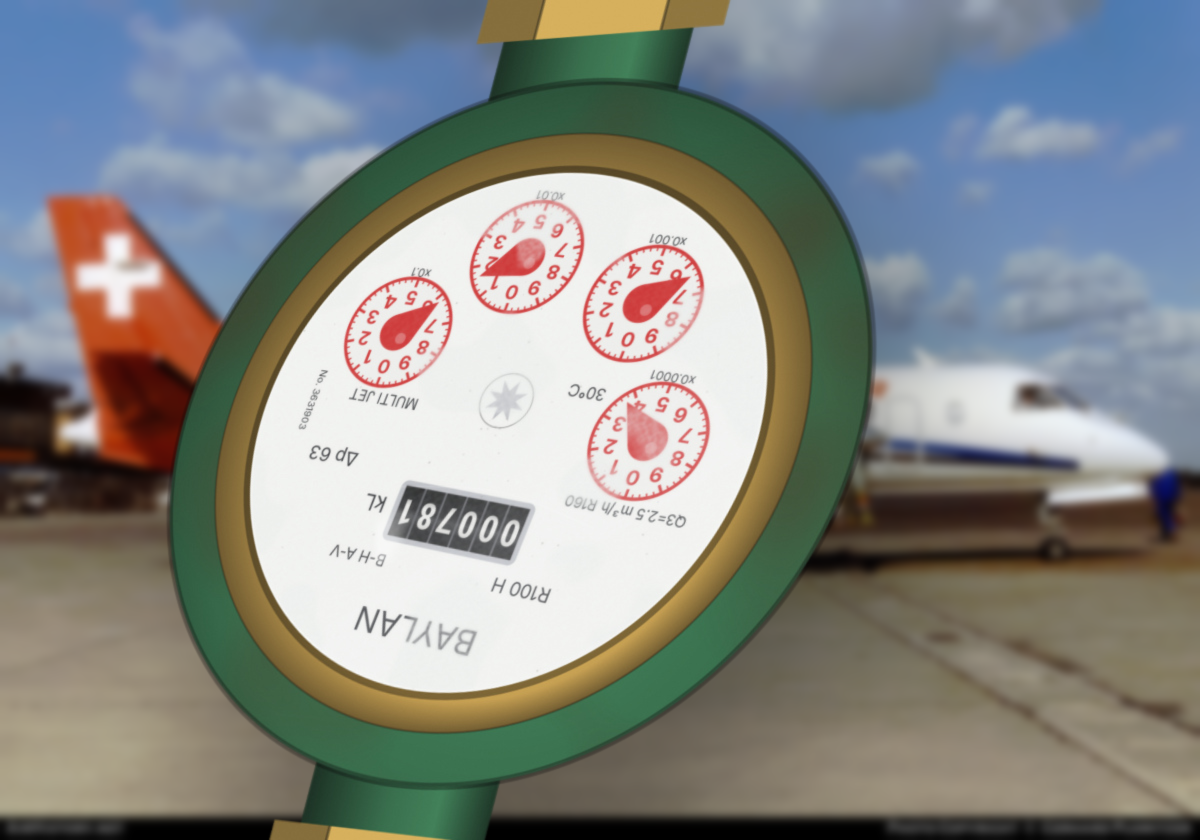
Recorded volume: 781.6163
